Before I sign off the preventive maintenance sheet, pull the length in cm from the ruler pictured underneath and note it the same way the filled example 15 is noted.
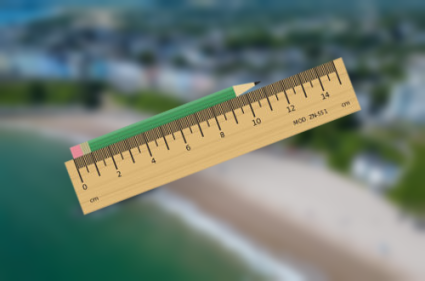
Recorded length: 11
